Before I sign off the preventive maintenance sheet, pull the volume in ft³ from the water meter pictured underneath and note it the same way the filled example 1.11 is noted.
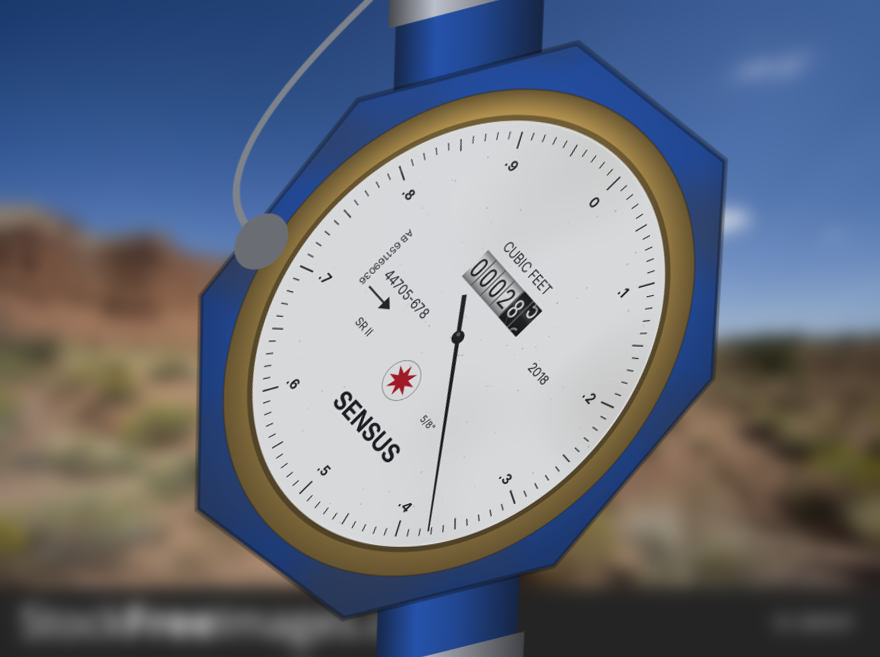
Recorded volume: 285.37
